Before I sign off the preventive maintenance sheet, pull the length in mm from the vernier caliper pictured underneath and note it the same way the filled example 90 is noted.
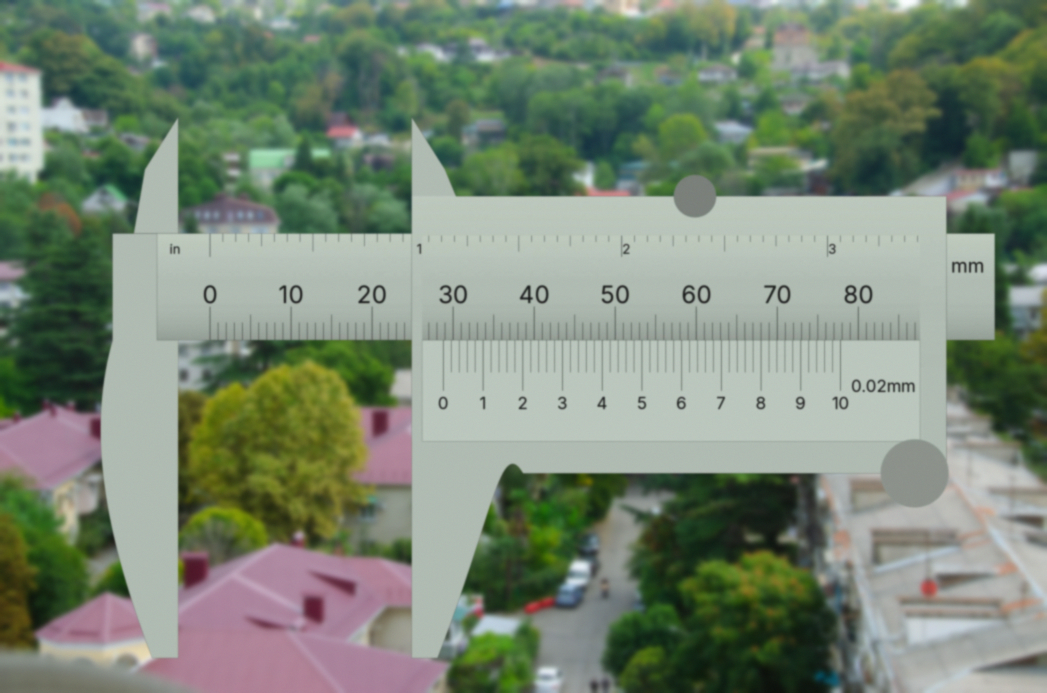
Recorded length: 28.8
